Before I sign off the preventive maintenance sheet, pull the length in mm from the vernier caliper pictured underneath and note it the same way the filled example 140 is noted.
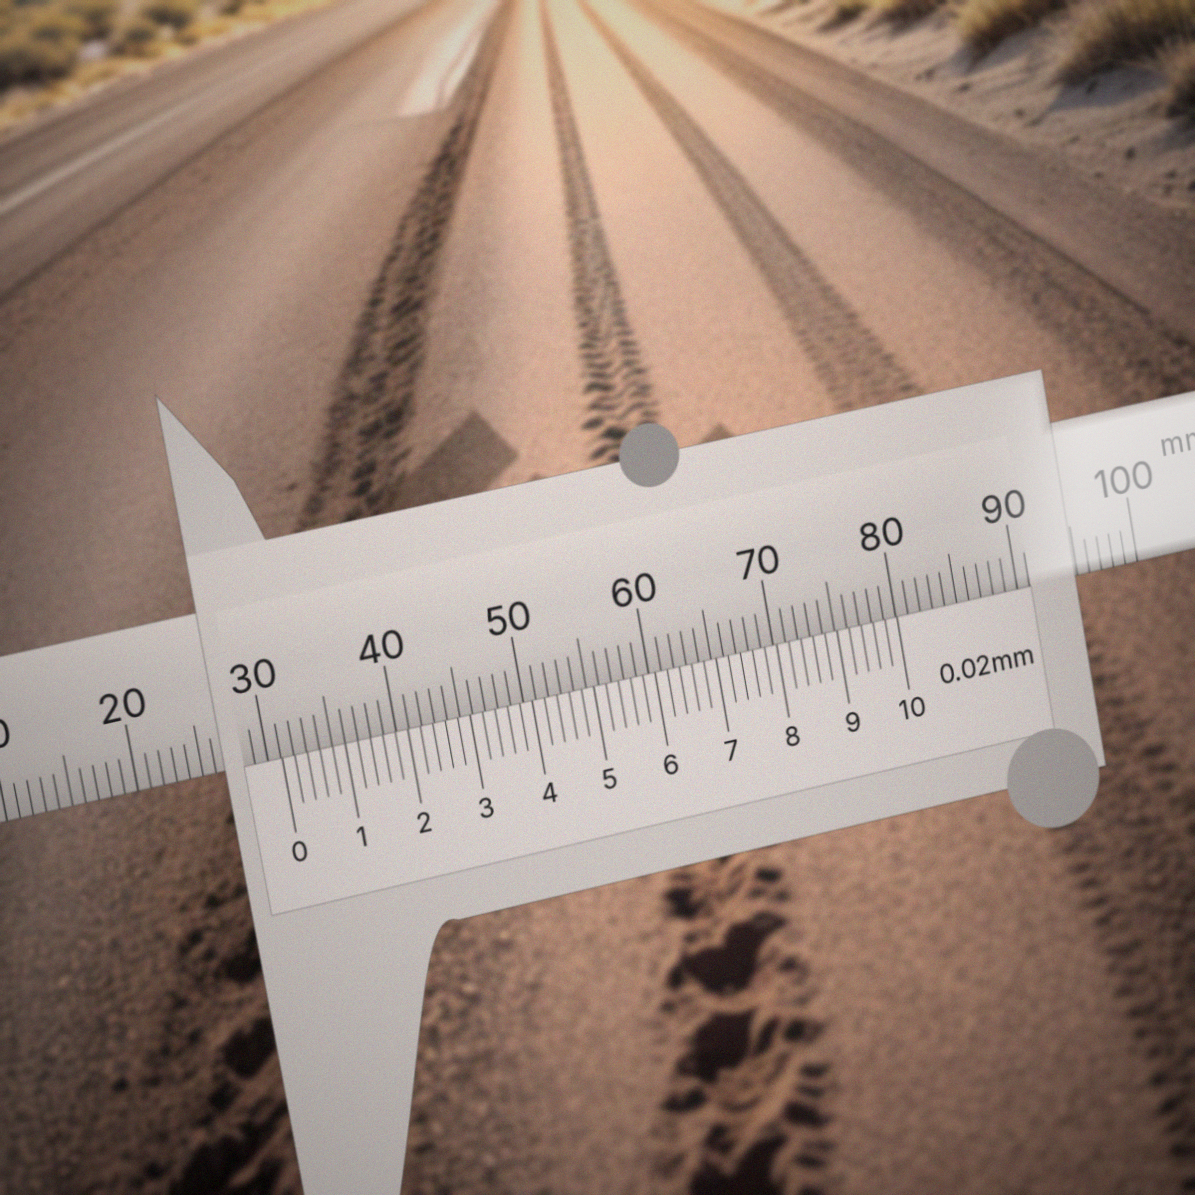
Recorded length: 31.1
